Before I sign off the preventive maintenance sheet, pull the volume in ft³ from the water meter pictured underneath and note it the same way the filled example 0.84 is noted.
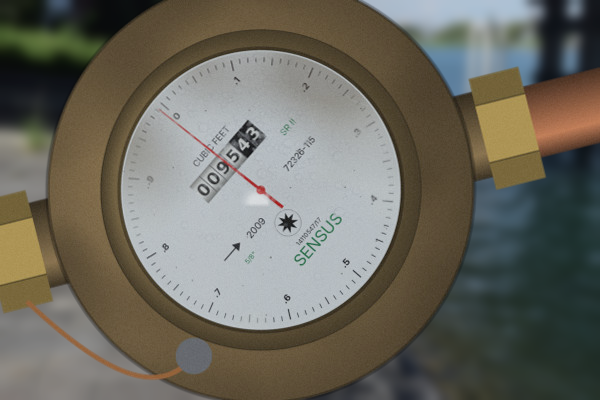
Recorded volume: 9542.99
